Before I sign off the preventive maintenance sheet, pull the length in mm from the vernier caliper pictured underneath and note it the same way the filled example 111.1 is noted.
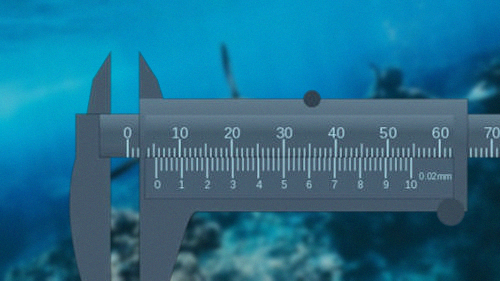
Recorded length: 5.5
